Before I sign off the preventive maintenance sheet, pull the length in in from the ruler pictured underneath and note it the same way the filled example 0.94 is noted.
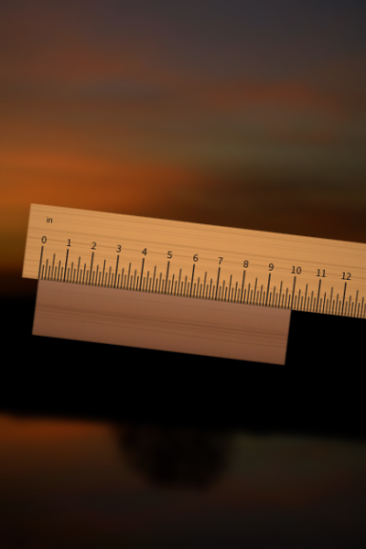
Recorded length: 10
